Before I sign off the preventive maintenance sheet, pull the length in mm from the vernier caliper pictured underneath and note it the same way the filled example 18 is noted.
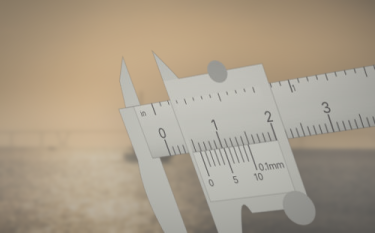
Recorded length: 5.8
